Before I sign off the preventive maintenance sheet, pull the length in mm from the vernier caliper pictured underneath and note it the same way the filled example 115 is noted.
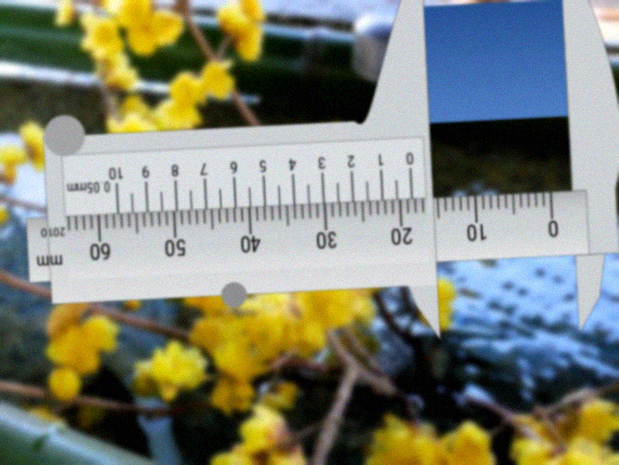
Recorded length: 18.4
